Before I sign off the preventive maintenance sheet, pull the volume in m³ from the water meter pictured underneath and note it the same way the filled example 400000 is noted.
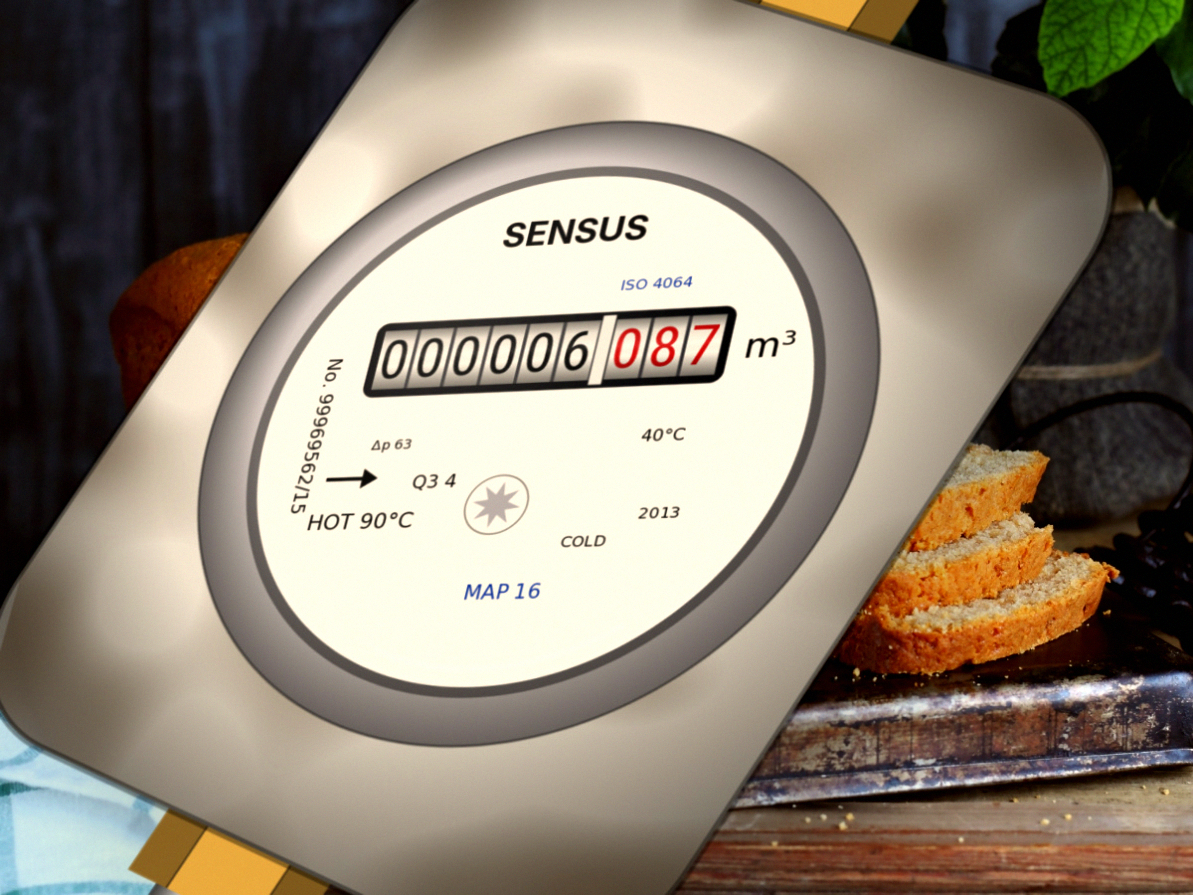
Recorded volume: 6.087
